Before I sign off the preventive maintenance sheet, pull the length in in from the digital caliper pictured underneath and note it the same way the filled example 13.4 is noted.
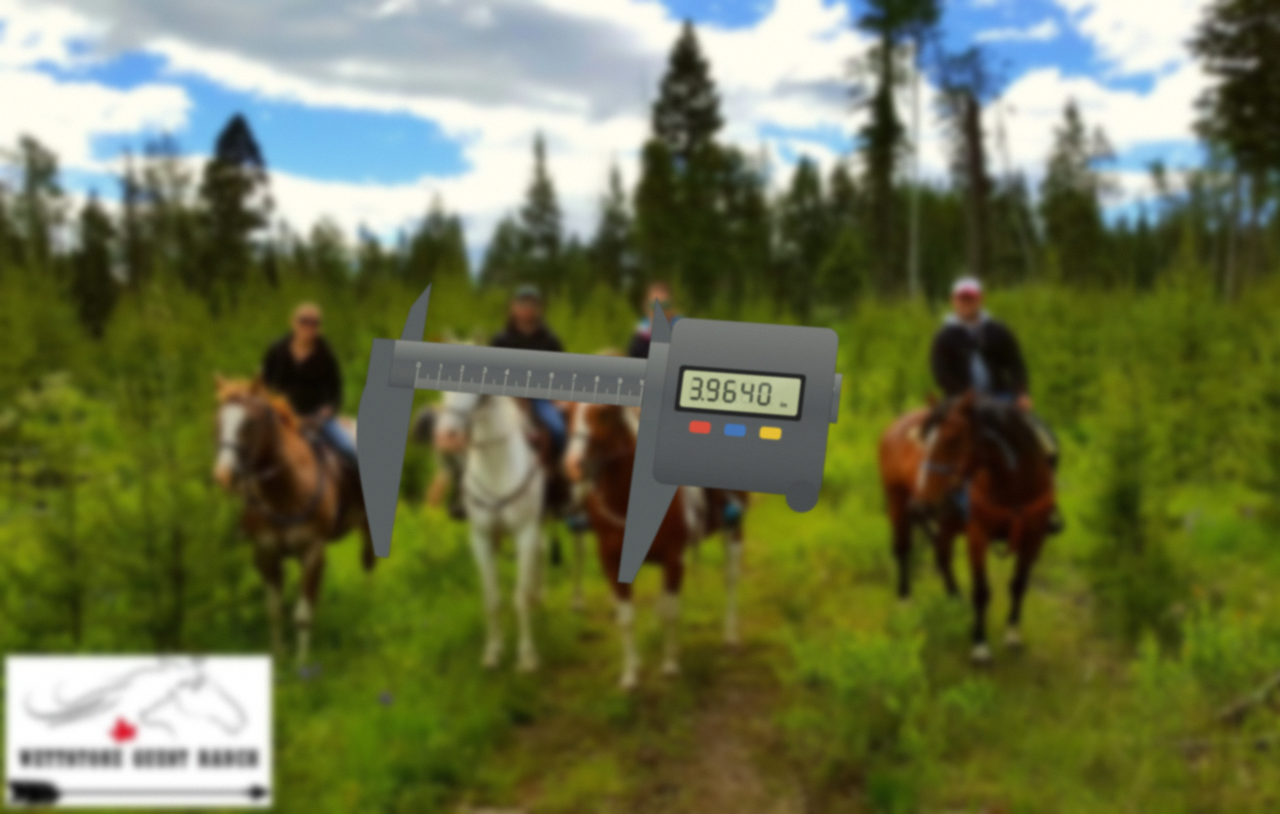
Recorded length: 3.9640
